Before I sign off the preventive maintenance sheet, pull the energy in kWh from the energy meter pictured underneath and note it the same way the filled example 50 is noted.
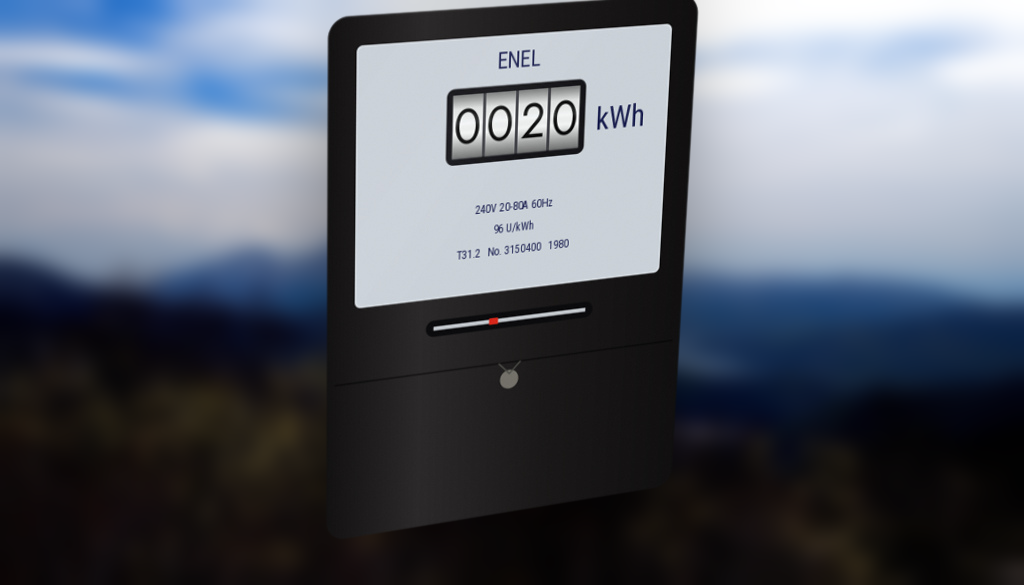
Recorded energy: 20
